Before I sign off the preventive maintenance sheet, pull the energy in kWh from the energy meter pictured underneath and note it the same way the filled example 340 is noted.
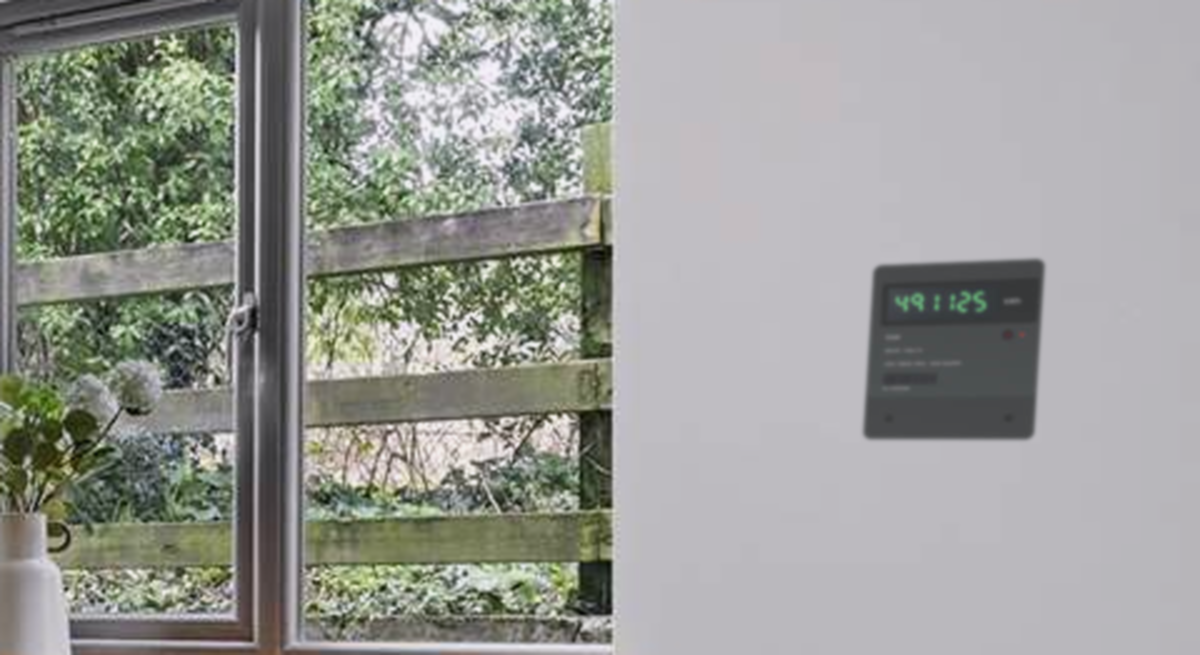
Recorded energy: 491125
